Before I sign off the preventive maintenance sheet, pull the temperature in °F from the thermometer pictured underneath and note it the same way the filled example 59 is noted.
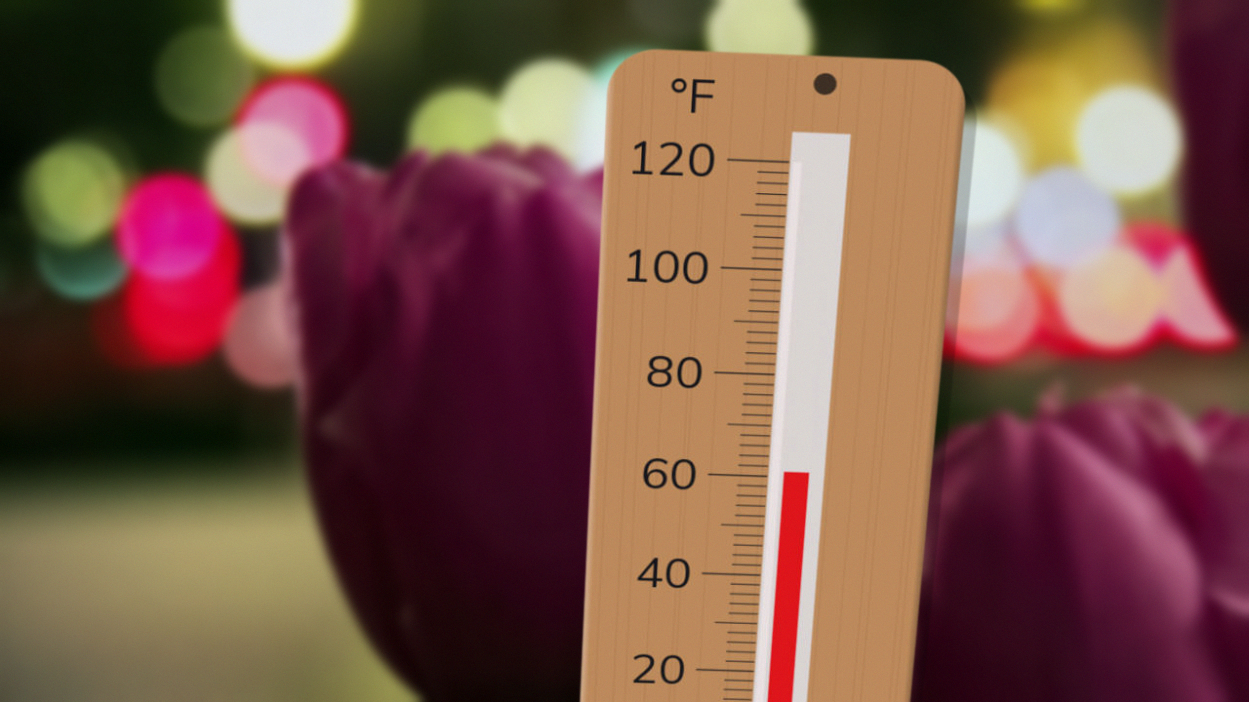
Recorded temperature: 61
